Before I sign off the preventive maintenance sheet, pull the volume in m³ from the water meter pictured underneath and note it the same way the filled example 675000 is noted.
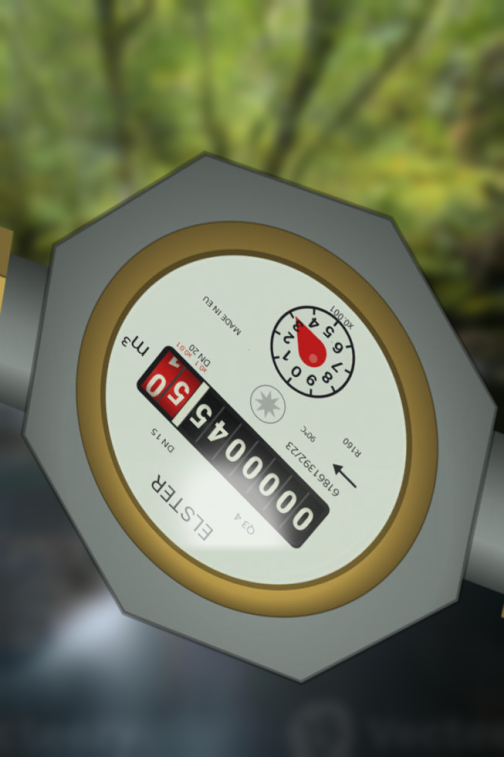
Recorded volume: 45.503
